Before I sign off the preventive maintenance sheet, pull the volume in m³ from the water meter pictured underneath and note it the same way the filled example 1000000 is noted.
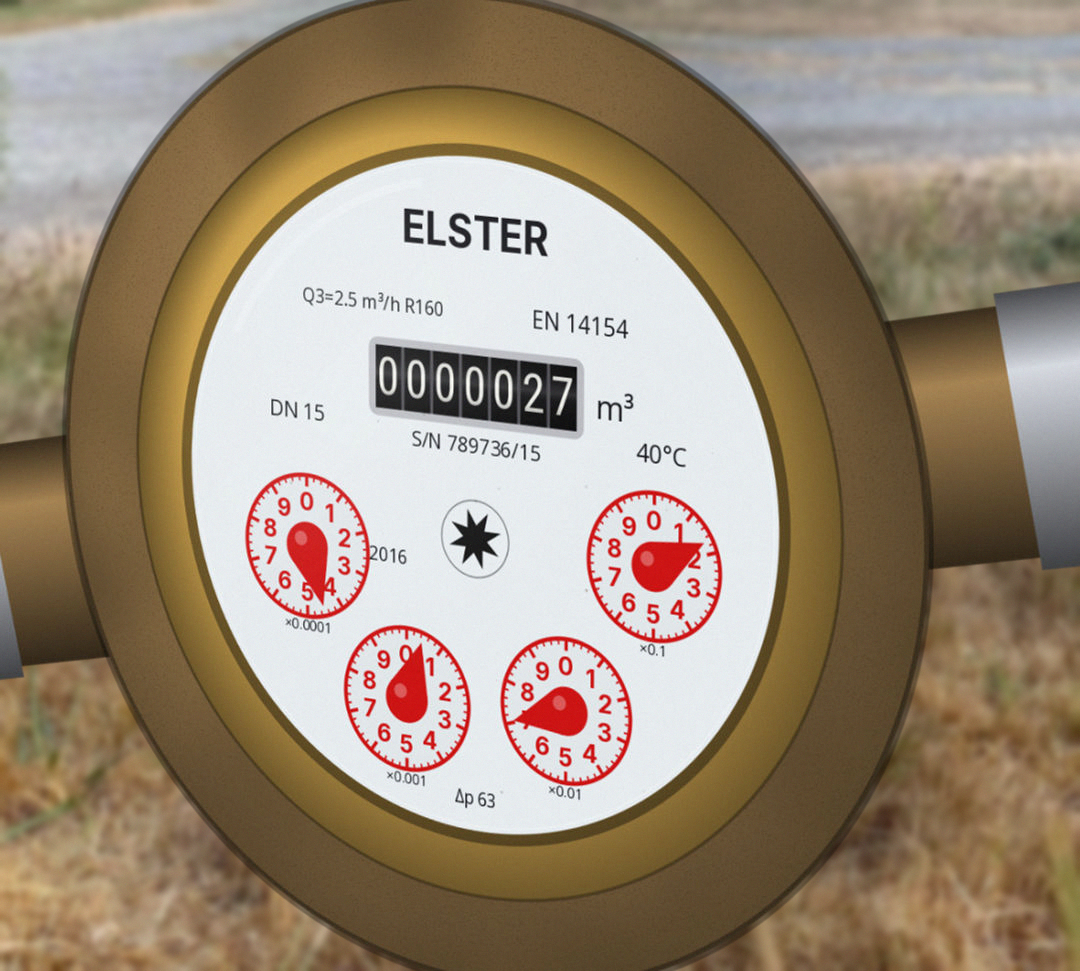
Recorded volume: 27.1704
